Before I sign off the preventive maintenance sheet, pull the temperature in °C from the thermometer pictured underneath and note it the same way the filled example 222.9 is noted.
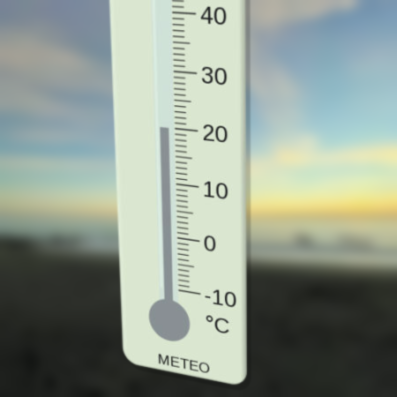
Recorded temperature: 20
